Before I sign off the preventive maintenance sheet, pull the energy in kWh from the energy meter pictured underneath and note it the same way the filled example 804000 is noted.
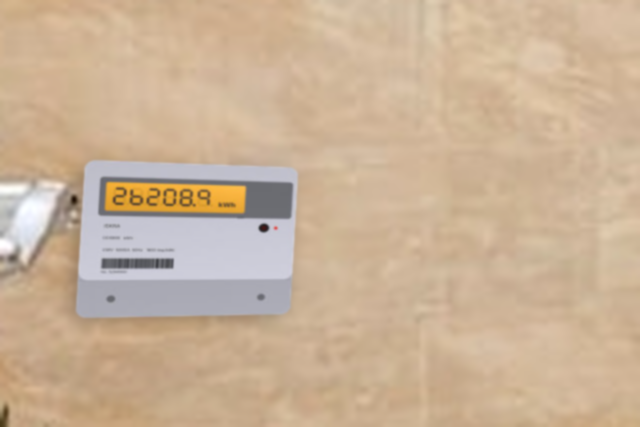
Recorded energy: 26208.9
